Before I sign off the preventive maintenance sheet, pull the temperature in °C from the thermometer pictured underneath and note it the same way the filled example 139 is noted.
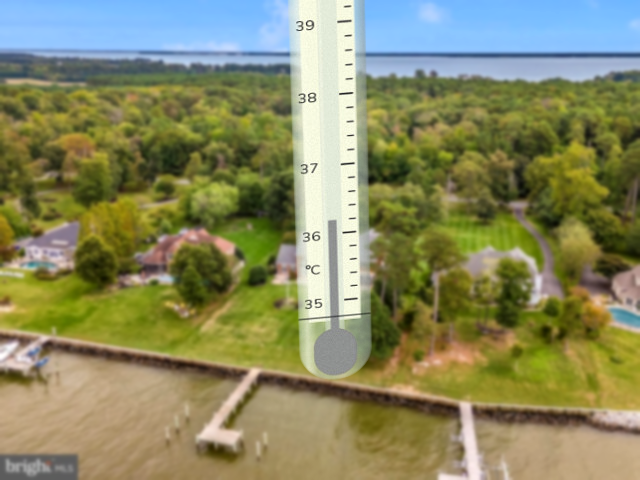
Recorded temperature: 36.2
